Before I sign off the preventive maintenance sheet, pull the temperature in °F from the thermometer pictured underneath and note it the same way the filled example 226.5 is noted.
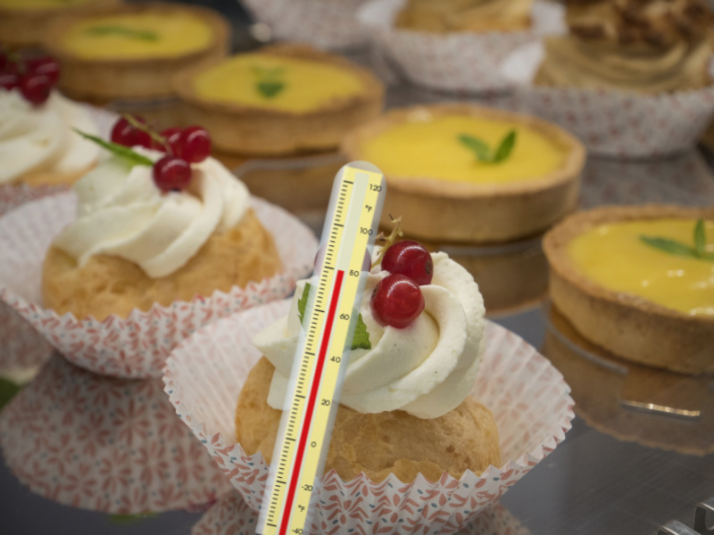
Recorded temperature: 80
